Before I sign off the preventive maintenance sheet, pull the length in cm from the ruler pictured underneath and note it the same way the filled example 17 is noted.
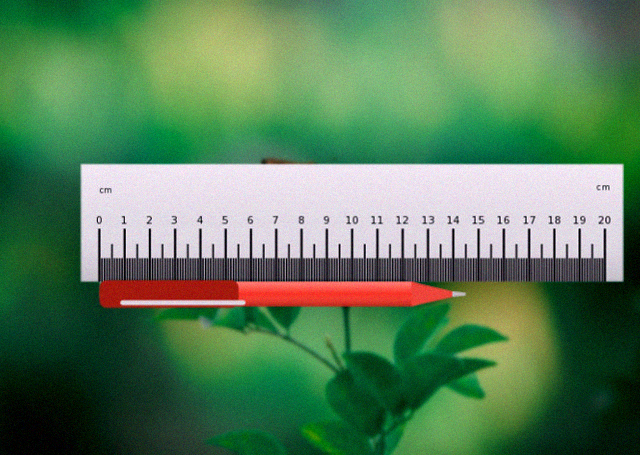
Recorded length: 14.5
